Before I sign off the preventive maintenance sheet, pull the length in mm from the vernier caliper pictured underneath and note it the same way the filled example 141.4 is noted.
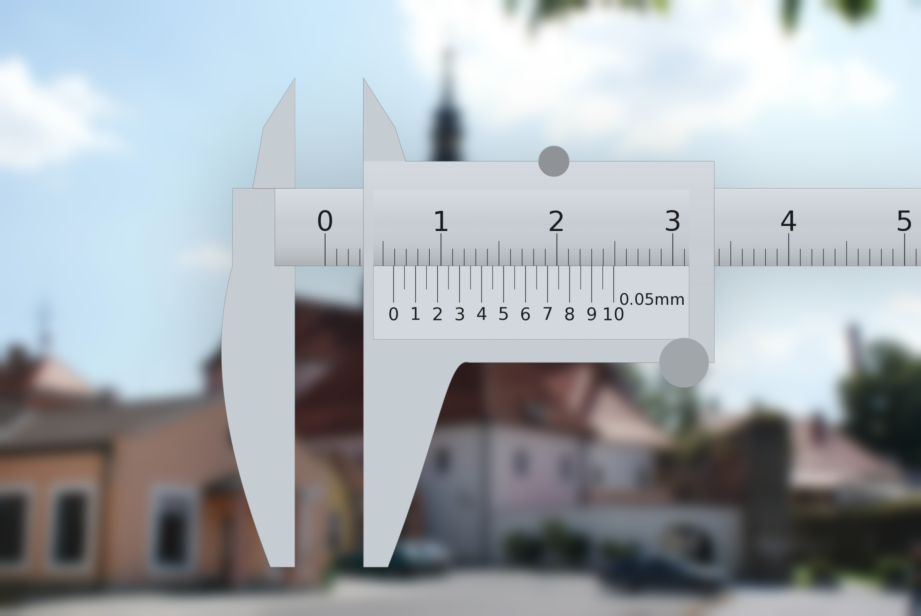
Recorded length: 5.9
